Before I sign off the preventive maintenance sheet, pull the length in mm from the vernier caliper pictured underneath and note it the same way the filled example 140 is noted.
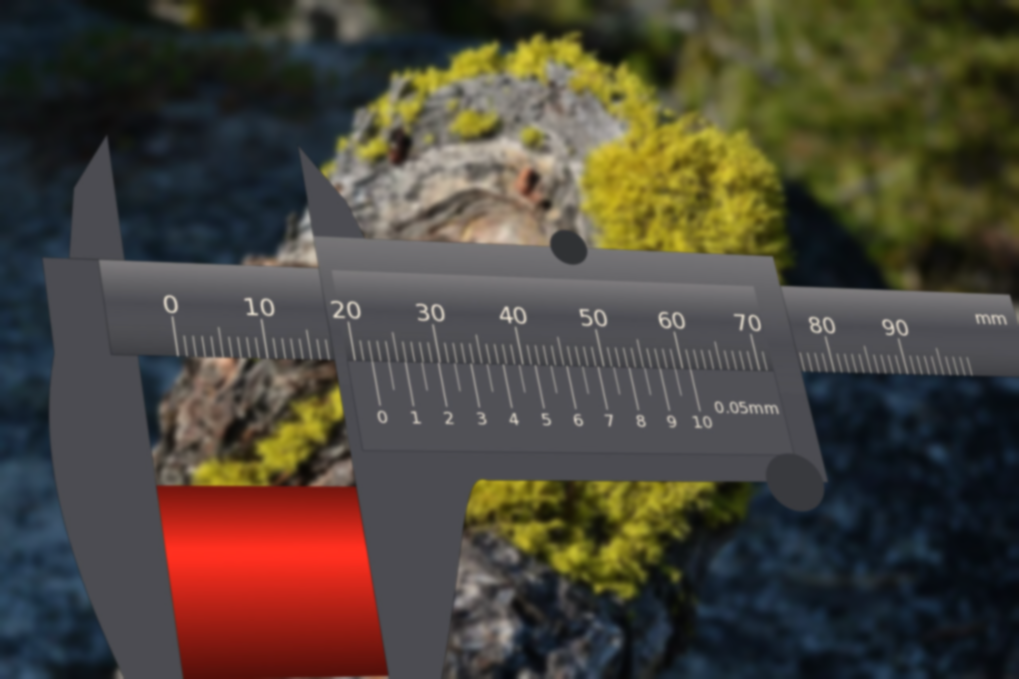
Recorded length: 22.0
